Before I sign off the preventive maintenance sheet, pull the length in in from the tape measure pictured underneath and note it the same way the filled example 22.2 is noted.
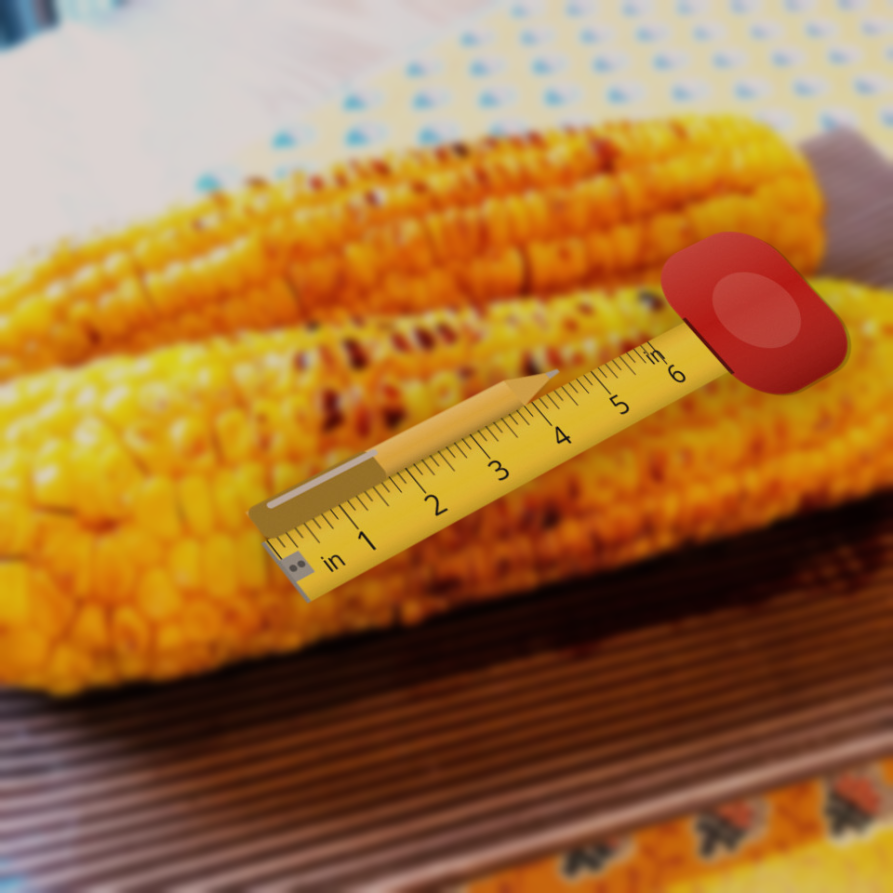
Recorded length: 4.625
